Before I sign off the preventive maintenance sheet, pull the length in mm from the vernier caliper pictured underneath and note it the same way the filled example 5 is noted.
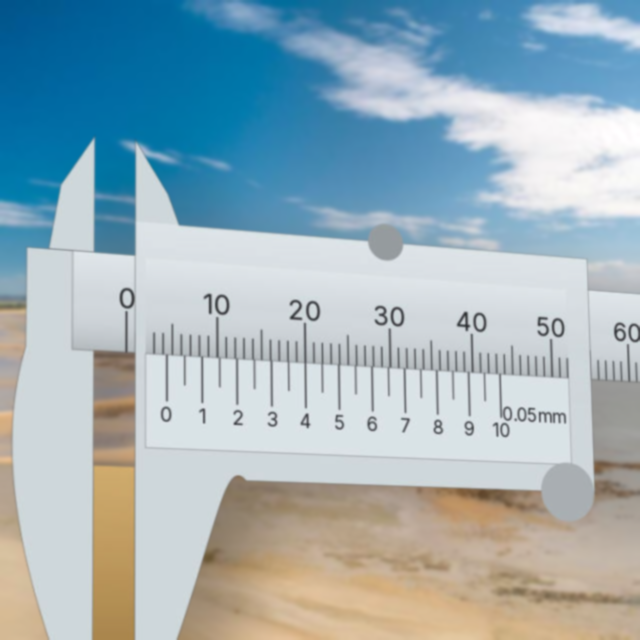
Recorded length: 4.4
